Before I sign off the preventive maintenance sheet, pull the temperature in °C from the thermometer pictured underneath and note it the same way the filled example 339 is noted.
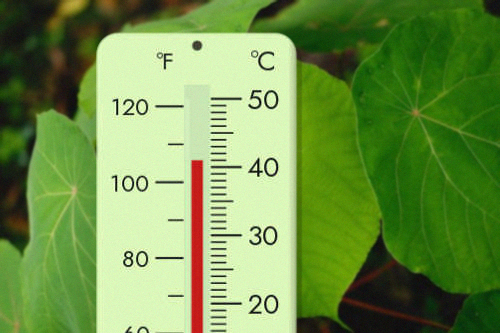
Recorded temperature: 41
